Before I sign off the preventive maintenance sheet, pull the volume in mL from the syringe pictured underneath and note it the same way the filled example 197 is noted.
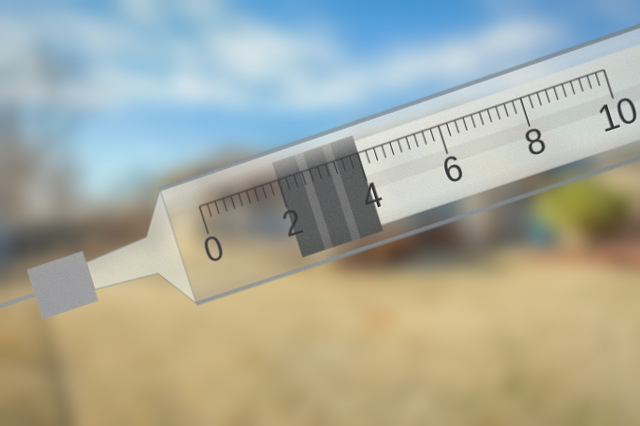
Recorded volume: 2
